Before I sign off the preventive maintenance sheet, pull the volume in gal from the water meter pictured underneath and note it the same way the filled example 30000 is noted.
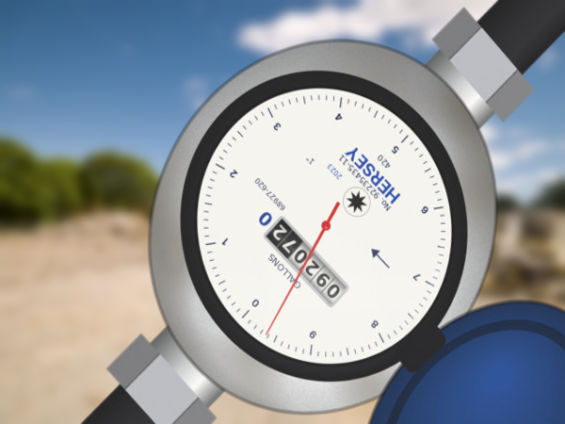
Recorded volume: 920719.6
